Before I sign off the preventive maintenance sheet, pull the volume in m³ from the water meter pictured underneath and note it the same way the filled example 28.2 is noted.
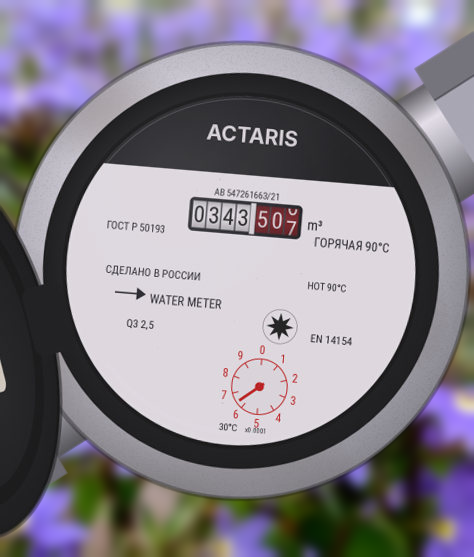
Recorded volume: 343.5066
